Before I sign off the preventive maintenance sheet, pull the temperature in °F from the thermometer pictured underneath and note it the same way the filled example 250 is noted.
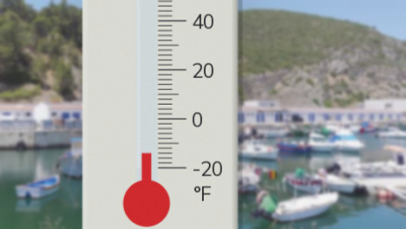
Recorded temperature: -14
